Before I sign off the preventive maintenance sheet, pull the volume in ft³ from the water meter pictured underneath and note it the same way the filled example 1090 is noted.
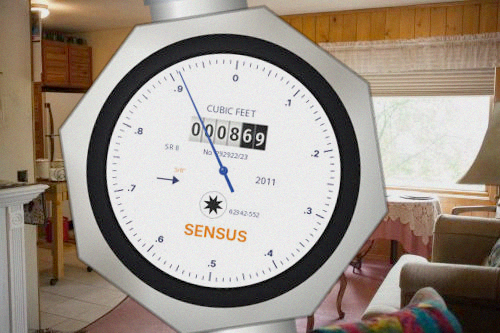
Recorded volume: 868.91
